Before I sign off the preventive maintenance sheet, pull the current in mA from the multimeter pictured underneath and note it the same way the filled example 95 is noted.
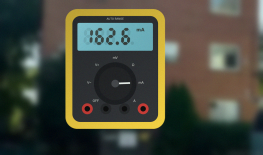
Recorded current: 162.6
